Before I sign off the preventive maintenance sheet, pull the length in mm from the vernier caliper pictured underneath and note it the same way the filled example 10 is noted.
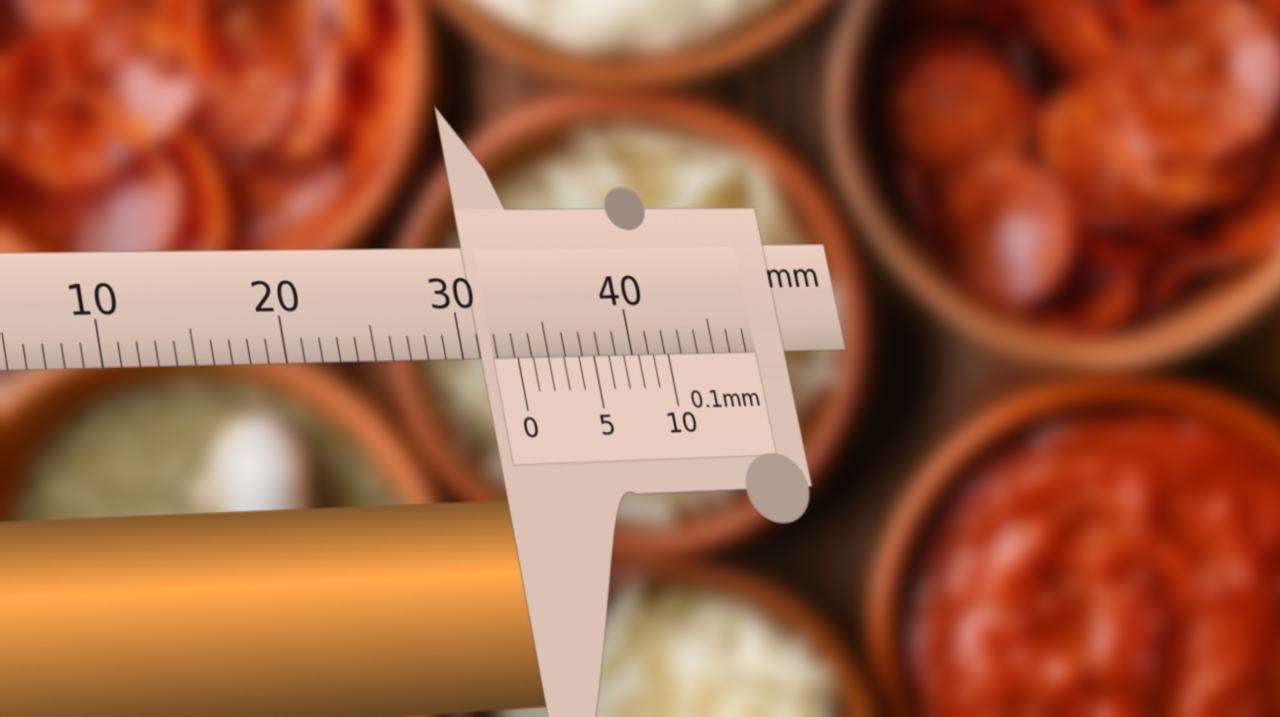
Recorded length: 33.2
